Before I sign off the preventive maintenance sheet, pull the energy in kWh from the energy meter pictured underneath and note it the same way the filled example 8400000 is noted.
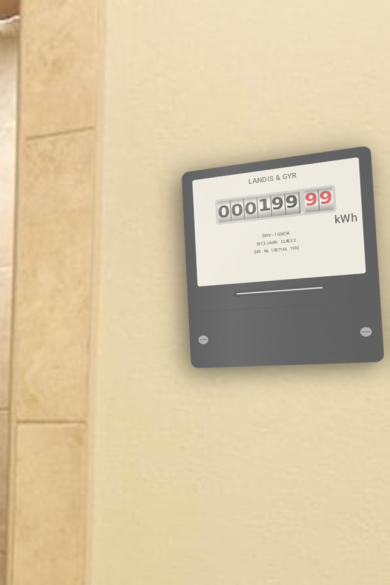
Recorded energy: 199.99
